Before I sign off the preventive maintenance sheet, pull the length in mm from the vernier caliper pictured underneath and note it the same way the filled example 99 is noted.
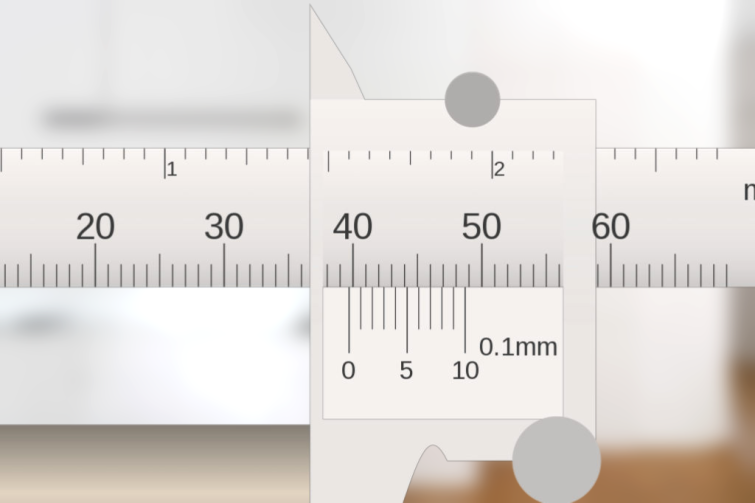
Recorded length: 39.7
